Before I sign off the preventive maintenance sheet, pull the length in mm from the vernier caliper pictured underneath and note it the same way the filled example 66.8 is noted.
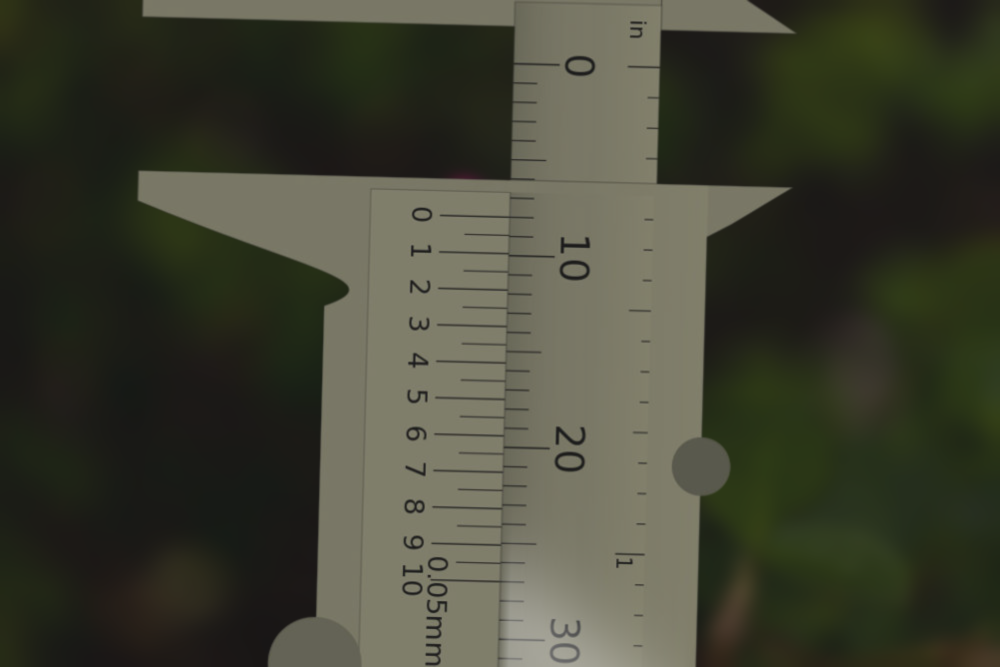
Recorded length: 8.0
